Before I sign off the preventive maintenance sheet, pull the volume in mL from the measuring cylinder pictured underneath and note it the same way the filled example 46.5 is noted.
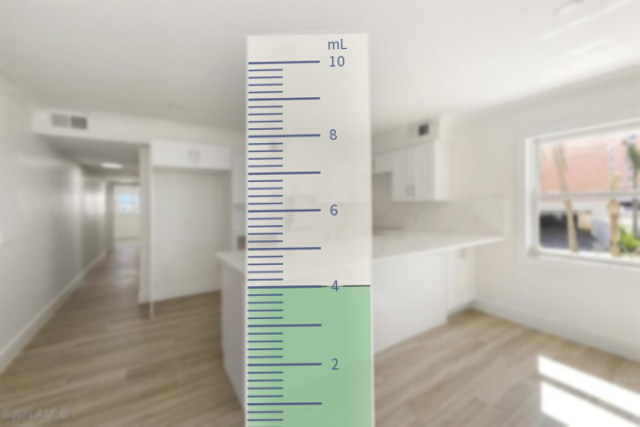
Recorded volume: 4
